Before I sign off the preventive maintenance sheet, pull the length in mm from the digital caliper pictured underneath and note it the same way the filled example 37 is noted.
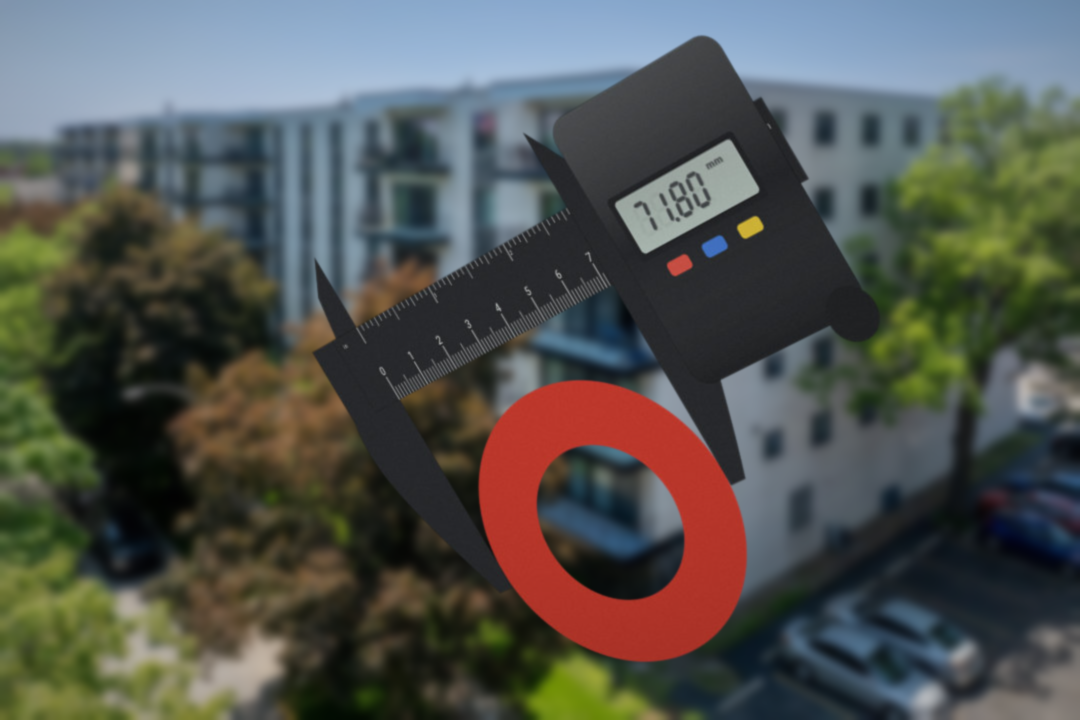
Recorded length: 71.80
